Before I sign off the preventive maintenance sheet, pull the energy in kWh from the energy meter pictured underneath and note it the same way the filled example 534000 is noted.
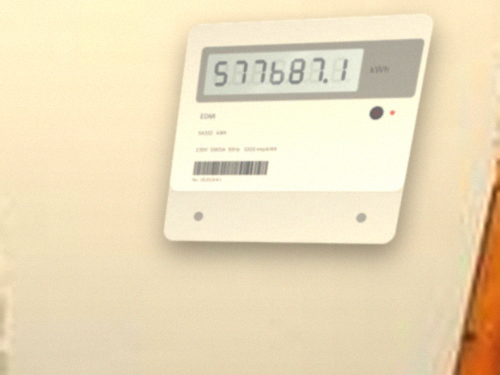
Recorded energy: 577687.1
